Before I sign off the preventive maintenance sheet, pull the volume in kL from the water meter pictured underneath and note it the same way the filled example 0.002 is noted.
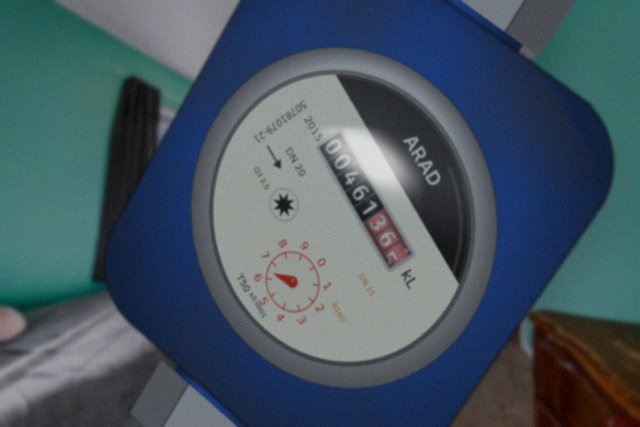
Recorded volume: 461.3646
